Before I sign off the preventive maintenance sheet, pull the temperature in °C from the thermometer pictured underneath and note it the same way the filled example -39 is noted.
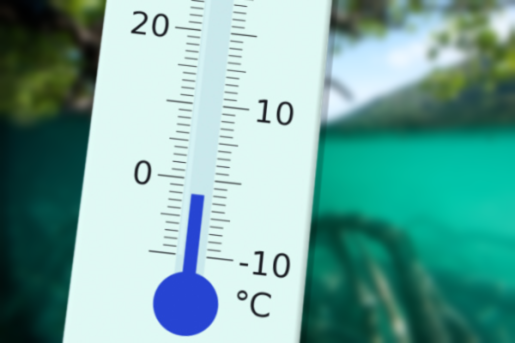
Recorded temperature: -2
